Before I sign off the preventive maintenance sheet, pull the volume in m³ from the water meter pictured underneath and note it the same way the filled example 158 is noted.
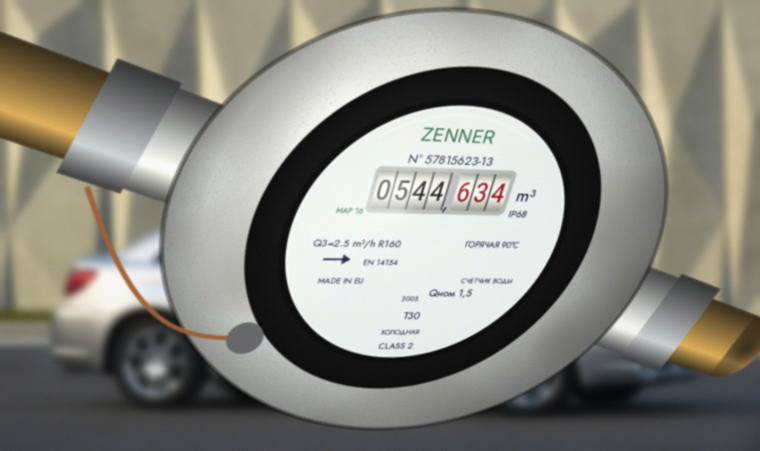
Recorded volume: 544.634
